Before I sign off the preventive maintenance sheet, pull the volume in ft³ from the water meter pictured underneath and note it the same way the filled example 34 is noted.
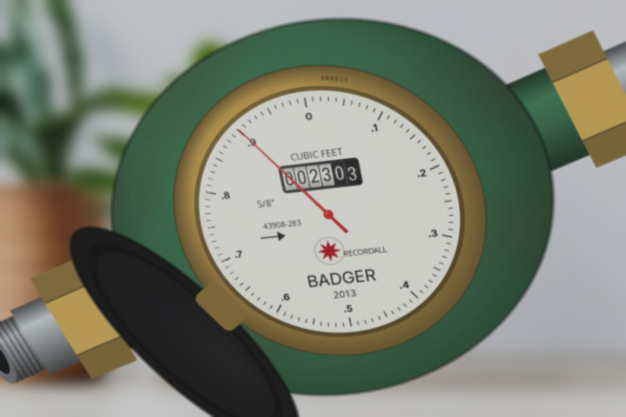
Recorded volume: 2302.90
